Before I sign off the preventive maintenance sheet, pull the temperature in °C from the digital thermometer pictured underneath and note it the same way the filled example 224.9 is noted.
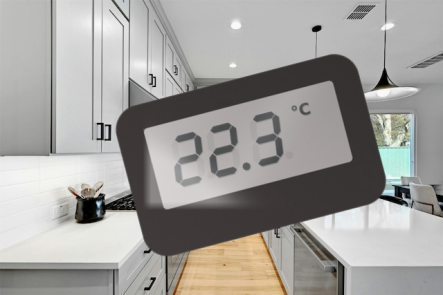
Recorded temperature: 22.3
